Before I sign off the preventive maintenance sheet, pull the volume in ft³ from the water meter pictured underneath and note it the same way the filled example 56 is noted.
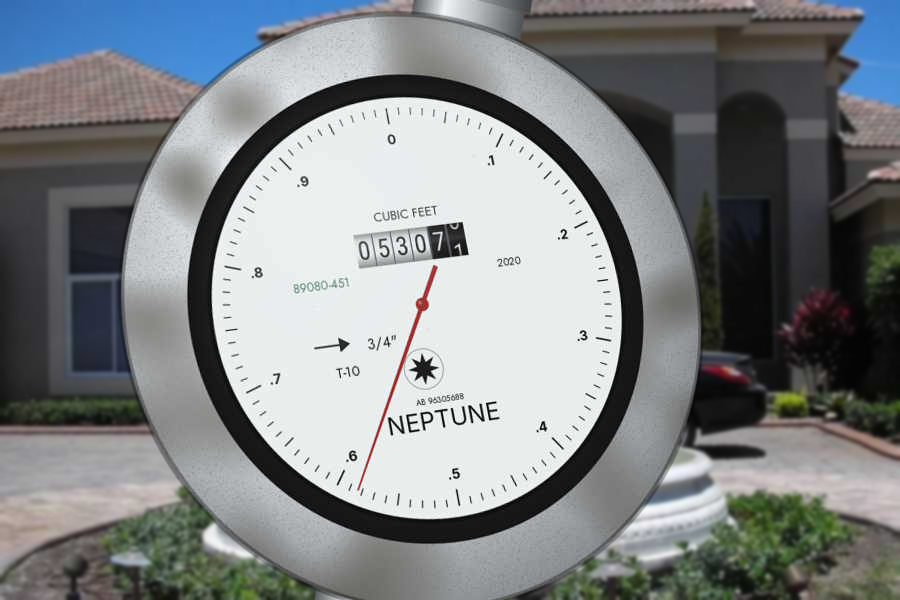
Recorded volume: 53070.58
